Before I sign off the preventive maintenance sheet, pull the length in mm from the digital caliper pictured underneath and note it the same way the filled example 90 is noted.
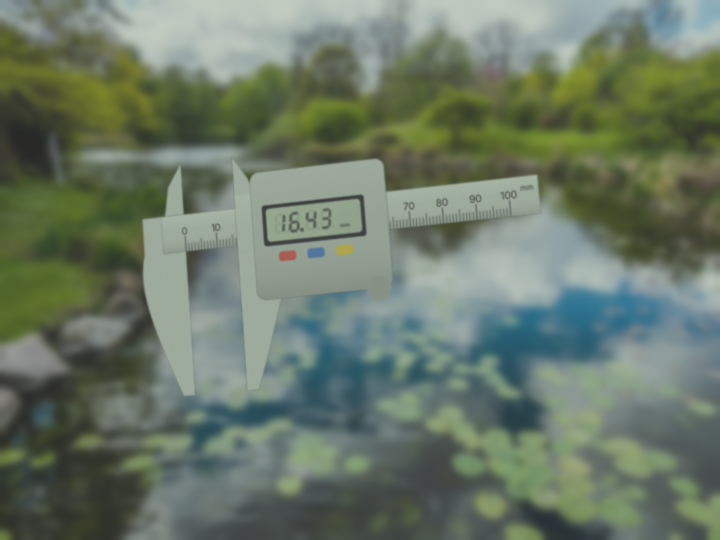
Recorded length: 16.43
